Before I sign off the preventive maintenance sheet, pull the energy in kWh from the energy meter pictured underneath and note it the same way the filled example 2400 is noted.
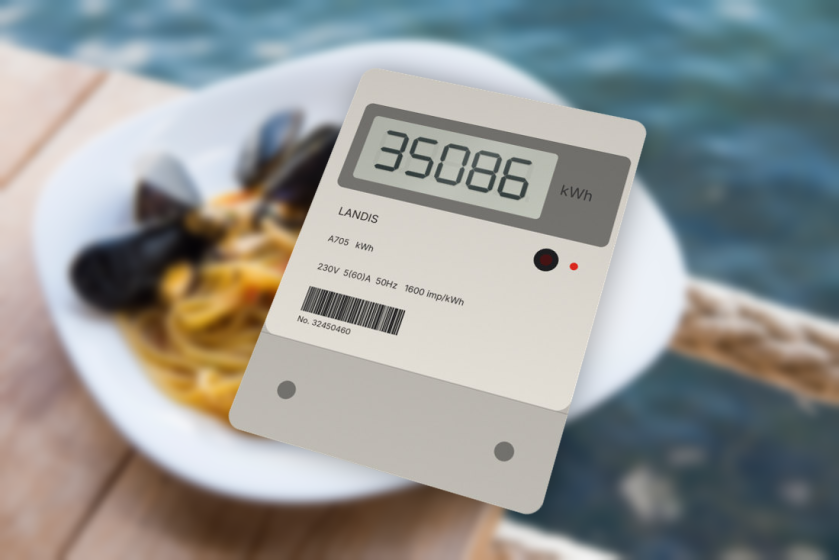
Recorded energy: 35086
